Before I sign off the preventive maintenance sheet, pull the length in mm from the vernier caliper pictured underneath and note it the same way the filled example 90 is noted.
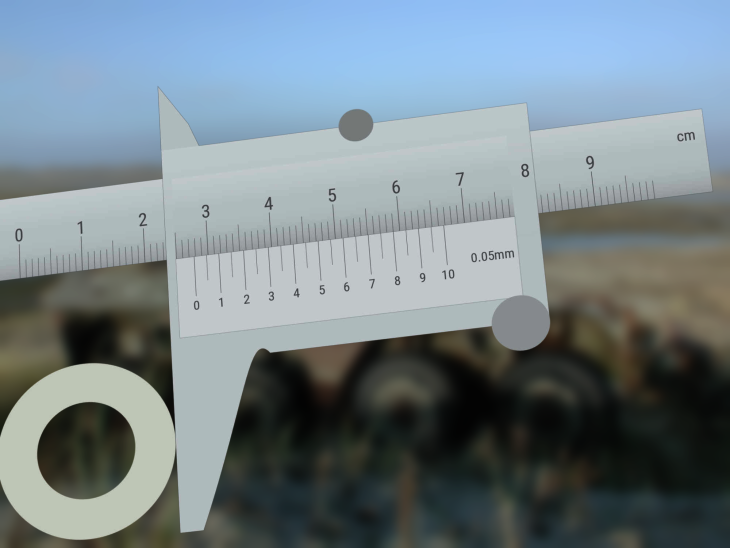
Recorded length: 27.8
